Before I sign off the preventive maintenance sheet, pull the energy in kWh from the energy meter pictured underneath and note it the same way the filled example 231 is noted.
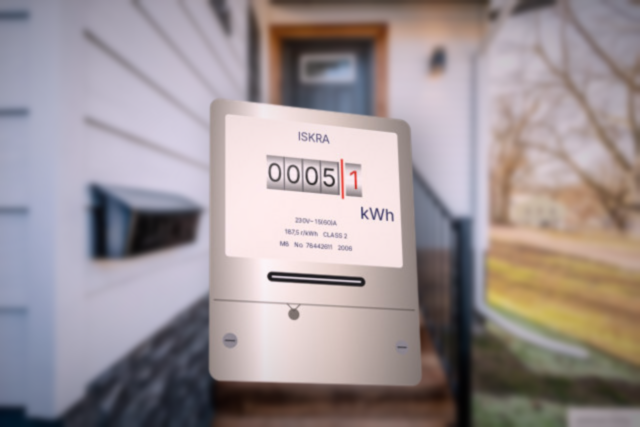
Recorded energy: 5.1
